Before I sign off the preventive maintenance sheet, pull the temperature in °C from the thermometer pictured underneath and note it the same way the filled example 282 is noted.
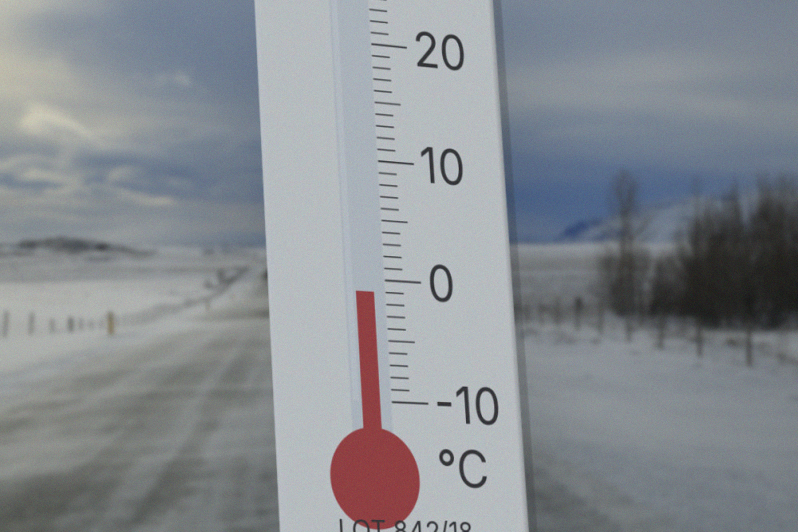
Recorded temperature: -1
